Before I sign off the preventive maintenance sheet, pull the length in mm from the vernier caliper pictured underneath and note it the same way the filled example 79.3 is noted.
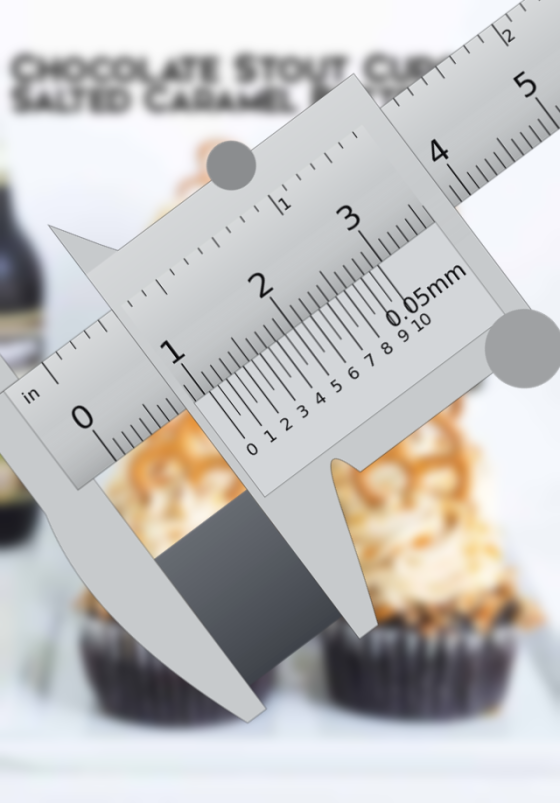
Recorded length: 10.5
